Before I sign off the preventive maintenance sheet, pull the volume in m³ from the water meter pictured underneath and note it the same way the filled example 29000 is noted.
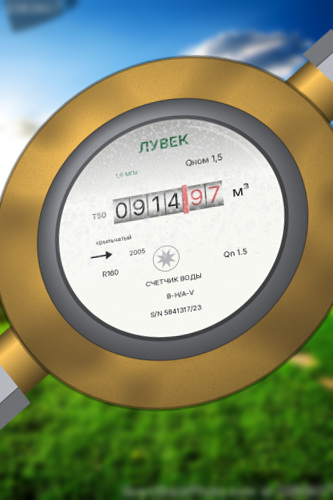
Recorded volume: 914.97
